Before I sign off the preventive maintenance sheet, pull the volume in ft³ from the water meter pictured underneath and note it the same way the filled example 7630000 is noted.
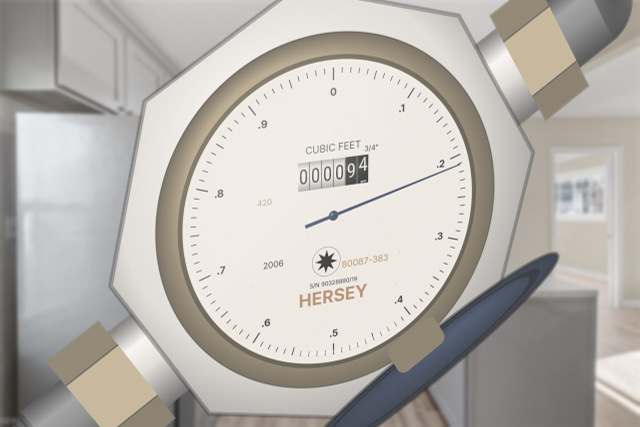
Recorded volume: 94.21
